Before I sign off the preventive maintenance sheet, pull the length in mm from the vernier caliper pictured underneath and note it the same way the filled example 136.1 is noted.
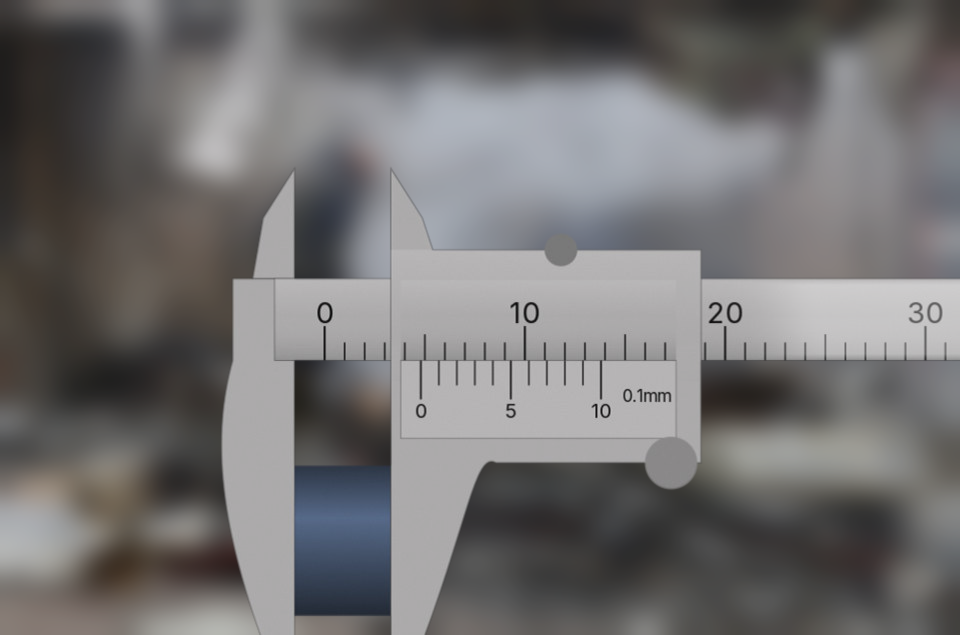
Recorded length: 4.8
